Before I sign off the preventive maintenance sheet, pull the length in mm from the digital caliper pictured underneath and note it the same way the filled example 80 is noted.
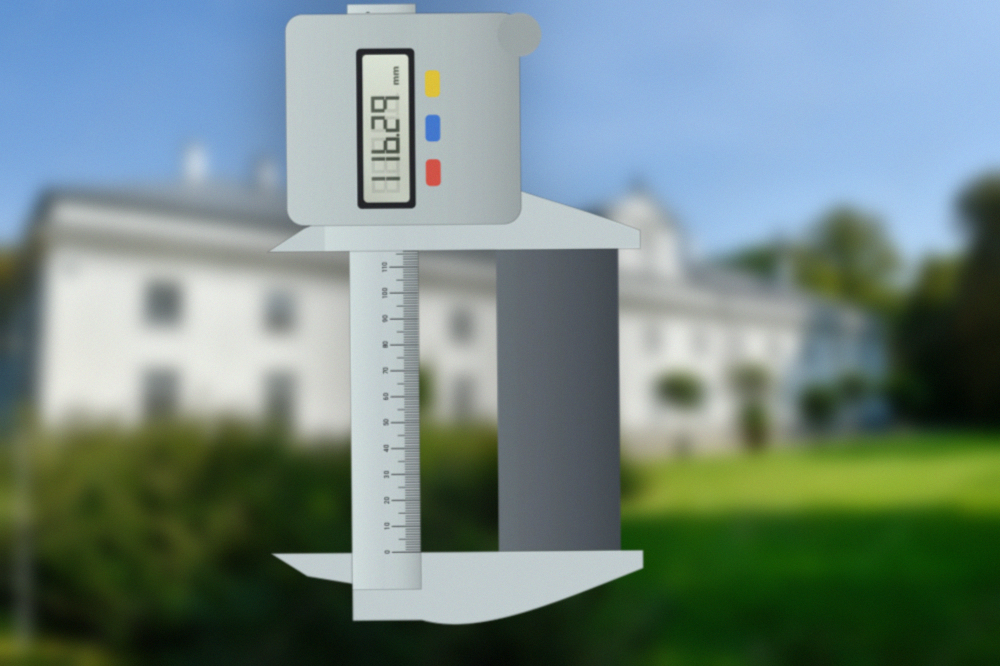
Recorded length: 116.29
